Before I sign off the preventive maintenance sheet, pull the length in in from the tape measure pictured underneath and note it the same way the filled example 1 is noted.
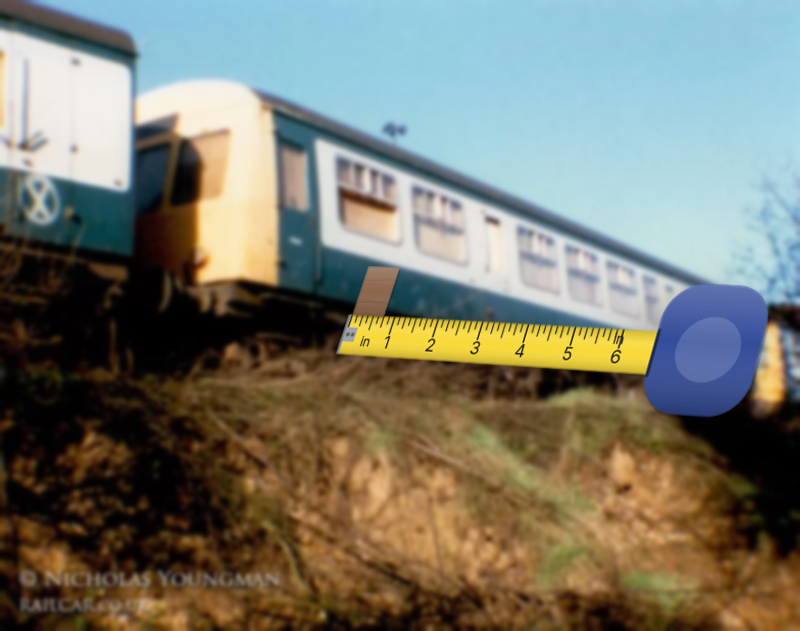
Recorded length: 0.75
